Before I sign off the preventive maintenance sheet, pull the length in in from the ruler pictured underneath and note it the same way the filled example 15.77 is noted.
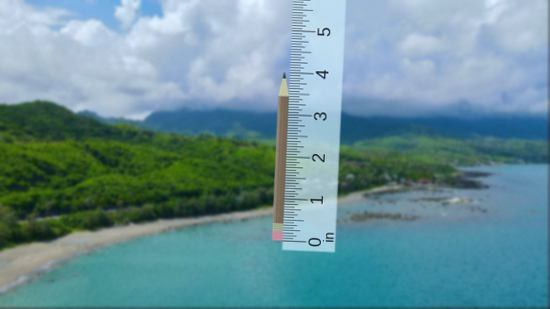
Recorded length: 4
